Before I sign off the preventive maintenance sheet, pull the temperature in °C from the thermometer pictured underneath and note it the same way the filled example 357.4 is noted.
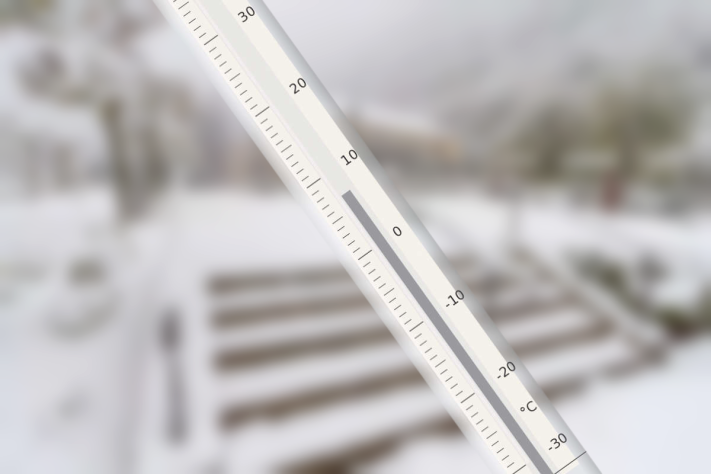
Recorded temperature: 7
